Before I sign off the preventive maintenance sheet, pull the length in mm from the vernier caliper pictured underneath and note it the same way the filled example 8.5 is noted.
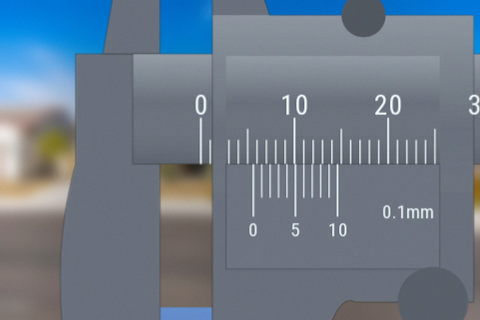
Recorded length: 5.6
